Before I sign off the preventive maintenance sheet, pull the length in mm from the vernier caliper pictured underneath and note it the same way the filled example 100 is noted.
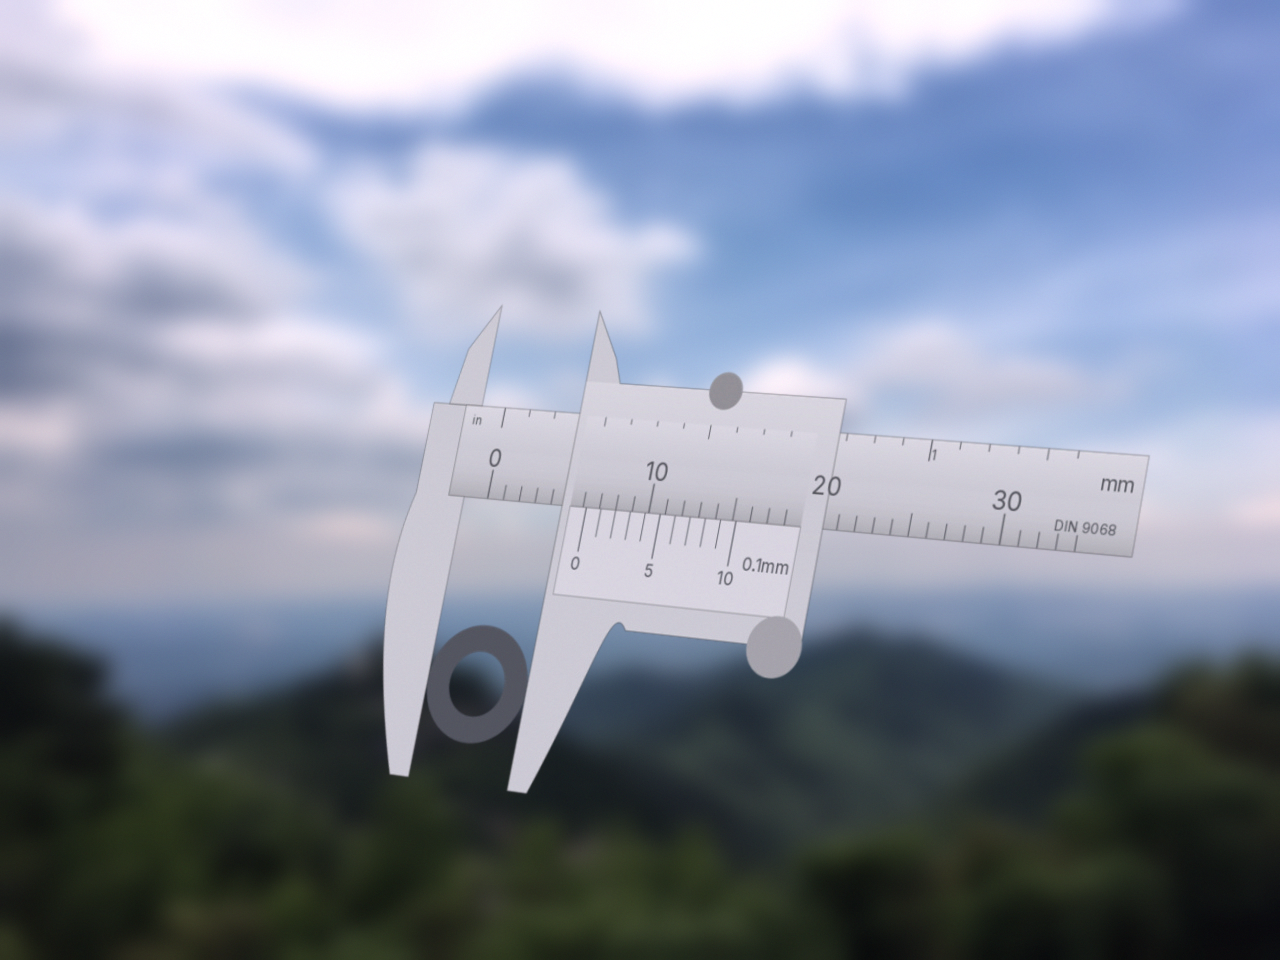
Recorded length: 6.2
